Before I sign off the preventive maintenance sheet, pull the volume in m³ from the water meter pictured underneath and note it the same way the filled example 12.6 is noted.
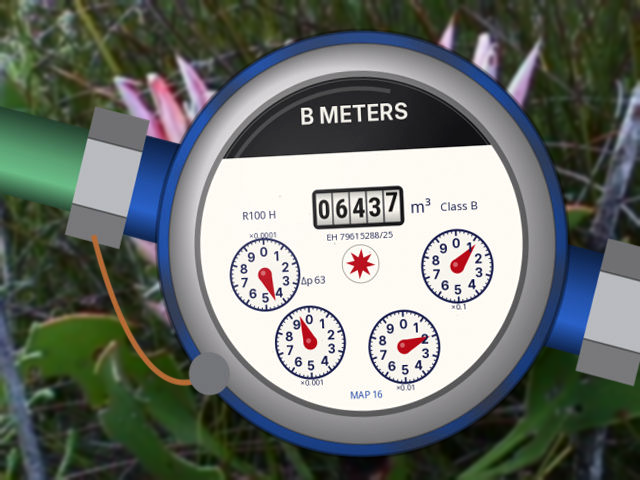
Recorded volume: 6437.1194
